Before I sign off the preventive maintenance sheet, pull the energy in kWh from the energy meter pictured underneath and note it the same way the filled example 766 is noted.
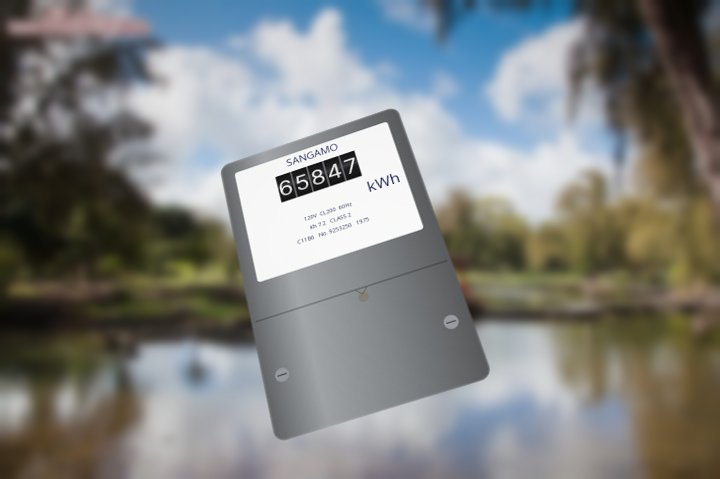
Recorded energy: 65847
